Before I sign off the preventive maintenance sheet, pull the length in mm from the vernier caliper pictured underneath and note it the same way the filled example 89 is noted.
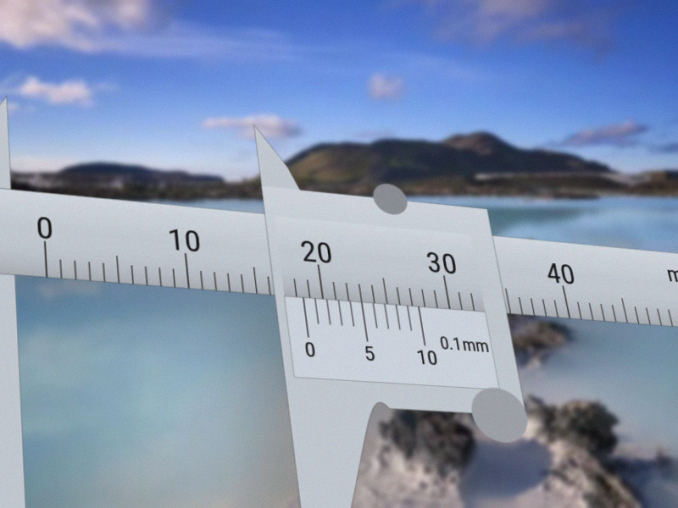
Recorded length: 18.5
